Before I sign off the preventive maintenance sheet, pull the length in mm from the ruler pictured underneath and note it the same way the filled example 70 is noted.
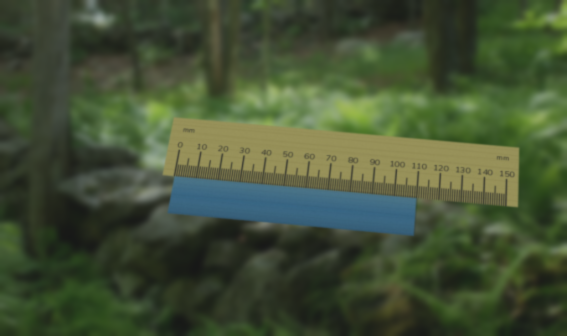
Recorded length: 110
